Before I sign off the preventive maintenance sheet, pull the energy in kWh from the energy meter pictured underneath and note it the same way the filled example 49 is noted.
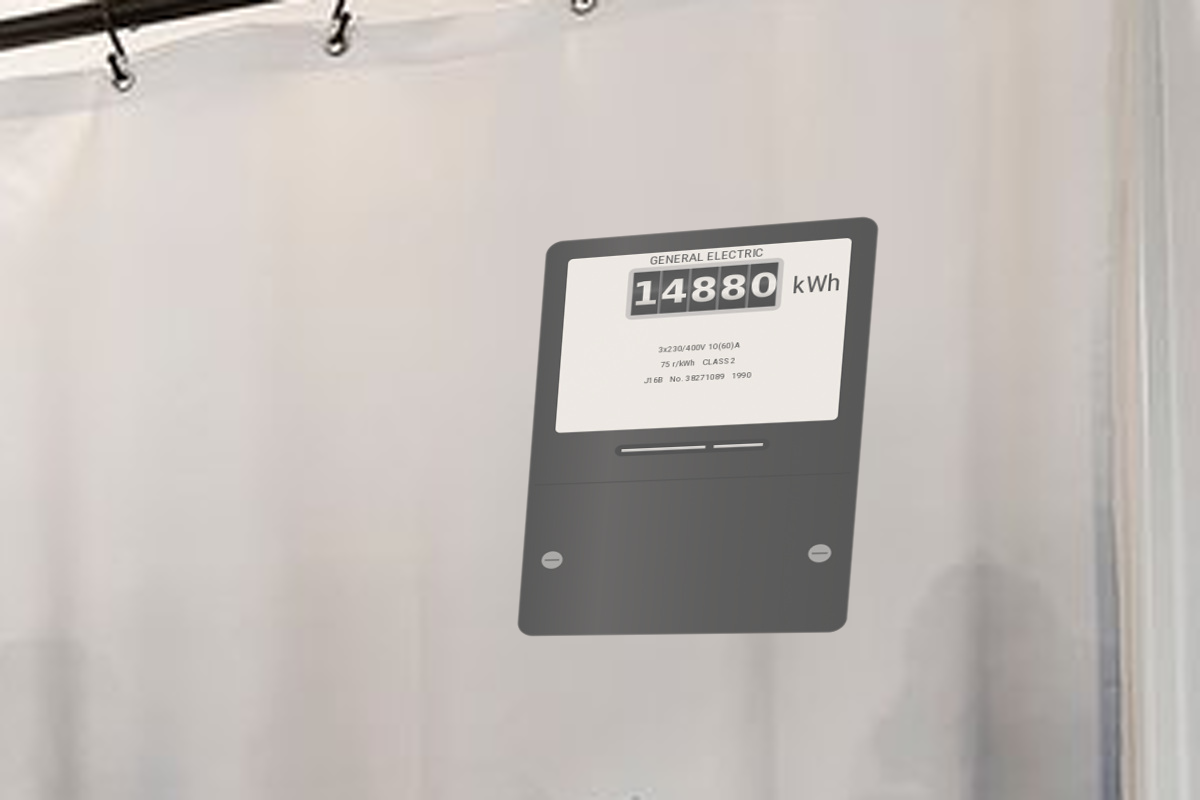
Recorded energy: 14880
